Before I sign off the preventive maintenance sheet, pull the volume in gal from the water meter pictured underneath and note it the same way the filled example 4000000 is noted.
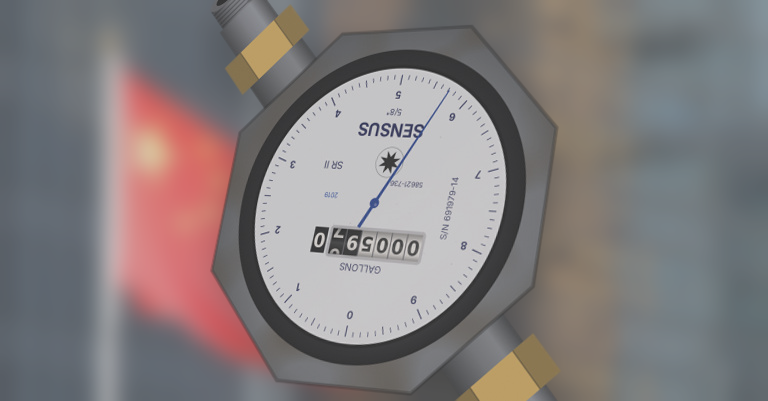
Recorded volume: 5965.7
